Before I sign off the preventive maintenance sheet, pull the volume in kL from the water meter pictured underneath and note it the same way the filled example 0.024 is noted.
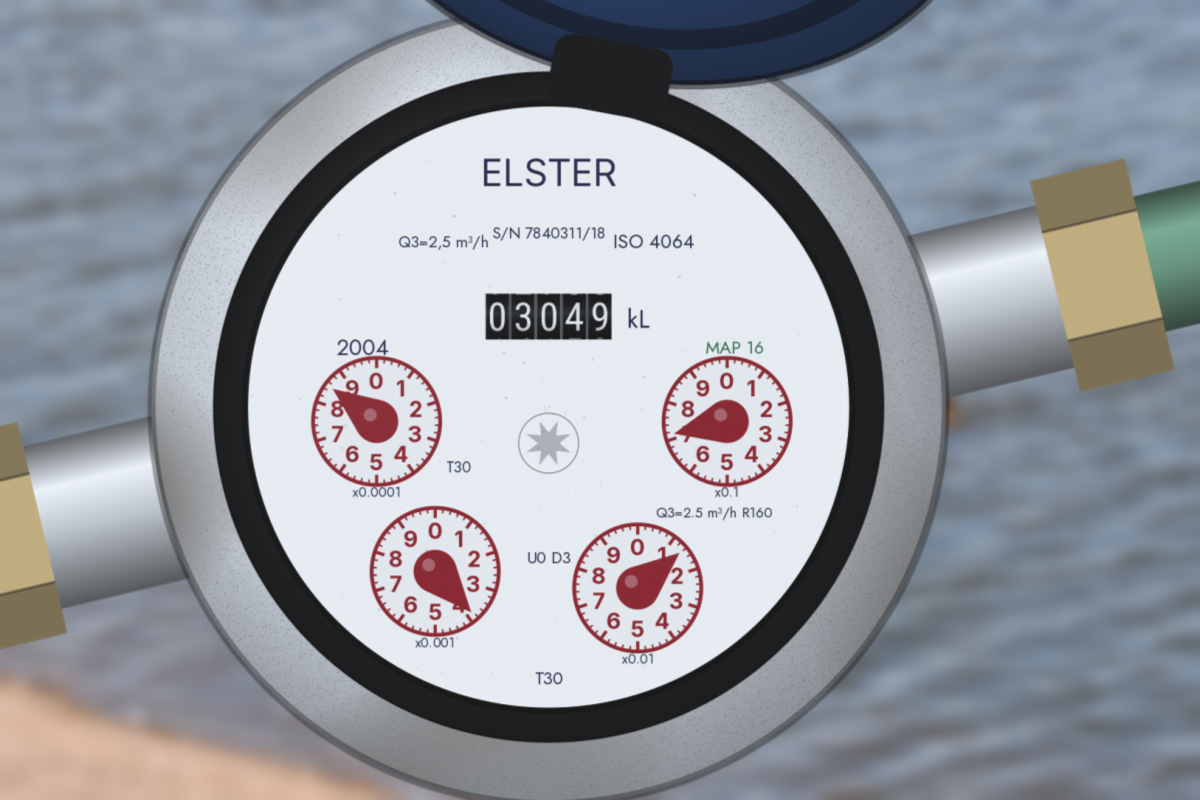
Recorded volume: 3049.7138
